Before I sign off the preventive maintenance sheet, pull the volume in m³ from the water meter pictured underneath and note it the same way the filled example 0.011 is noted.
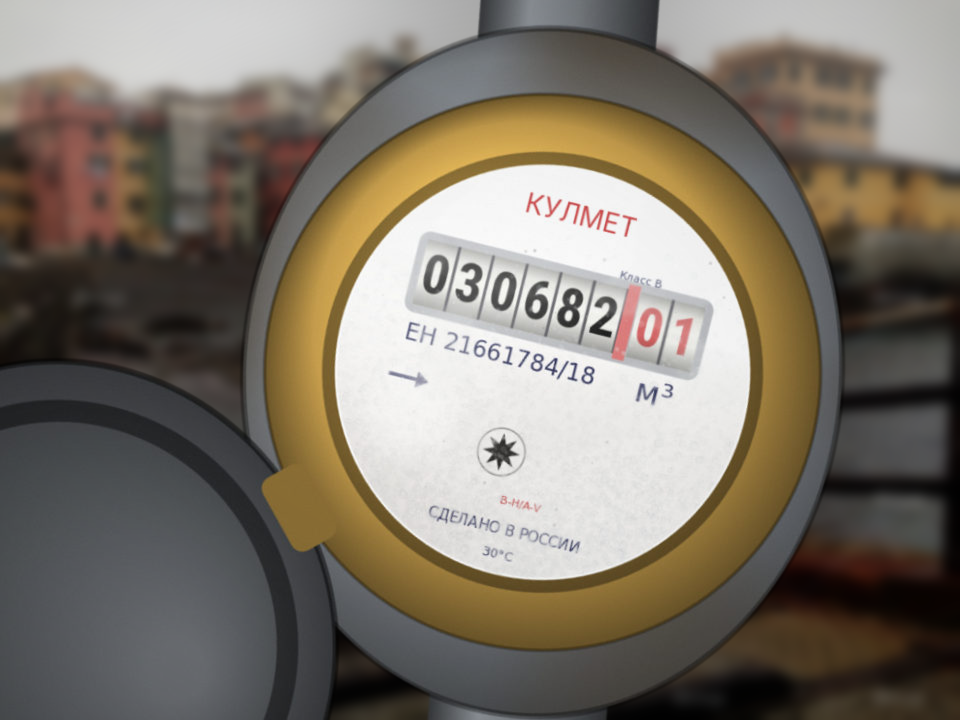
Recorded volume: 30682.01
